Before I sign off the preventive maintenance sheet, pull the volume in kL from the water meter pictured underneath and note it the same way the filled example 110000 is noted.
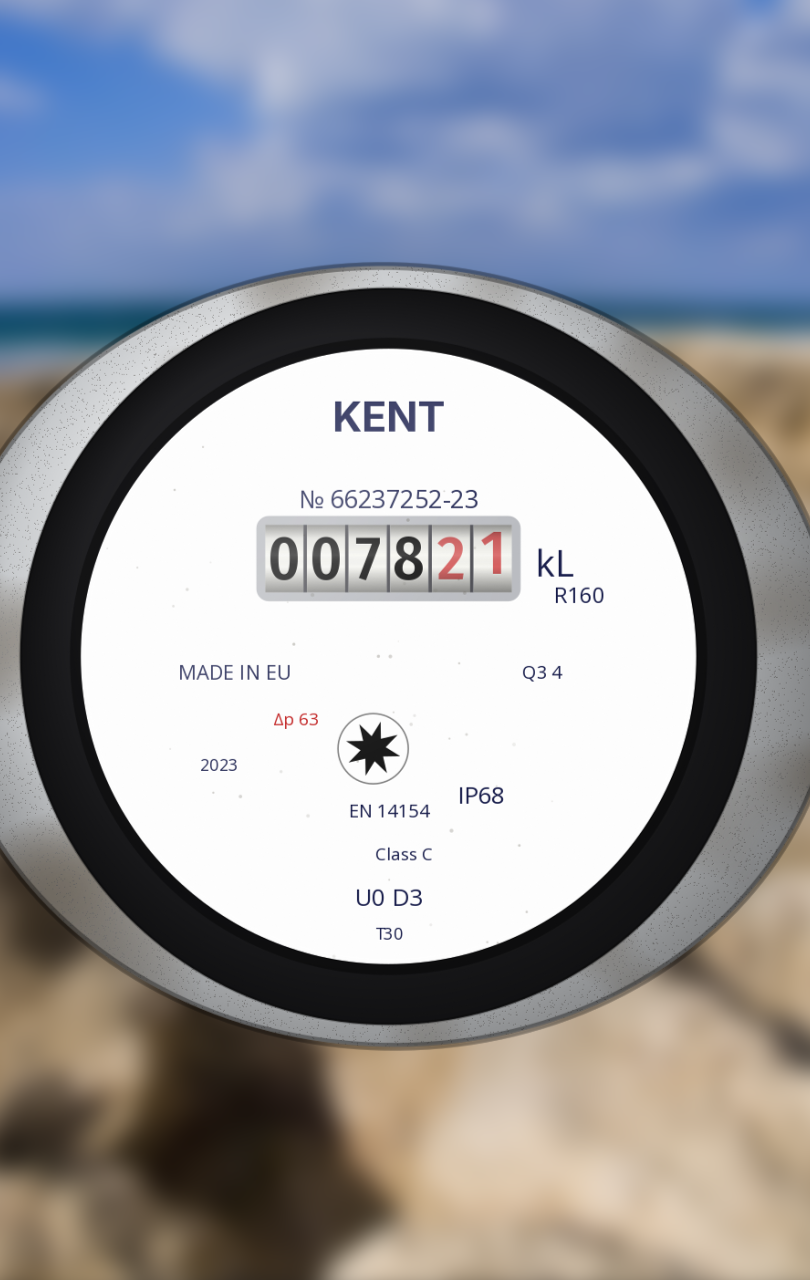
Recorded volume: 78.21
